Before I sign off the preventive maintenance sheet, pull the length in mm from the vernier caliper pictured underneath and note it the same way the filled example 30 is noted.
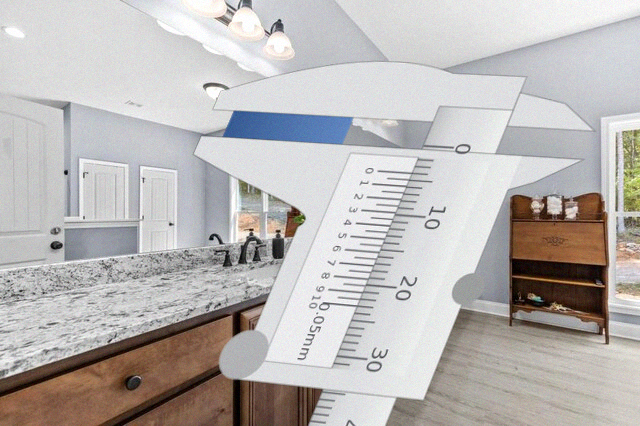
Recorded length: 4.0
